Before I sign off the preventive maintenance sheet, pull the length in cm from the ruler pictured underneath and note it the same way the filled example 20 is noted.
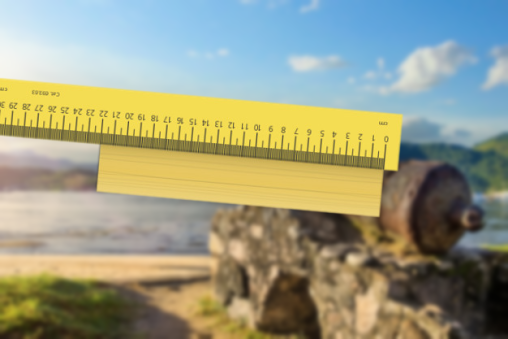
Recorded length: 22
